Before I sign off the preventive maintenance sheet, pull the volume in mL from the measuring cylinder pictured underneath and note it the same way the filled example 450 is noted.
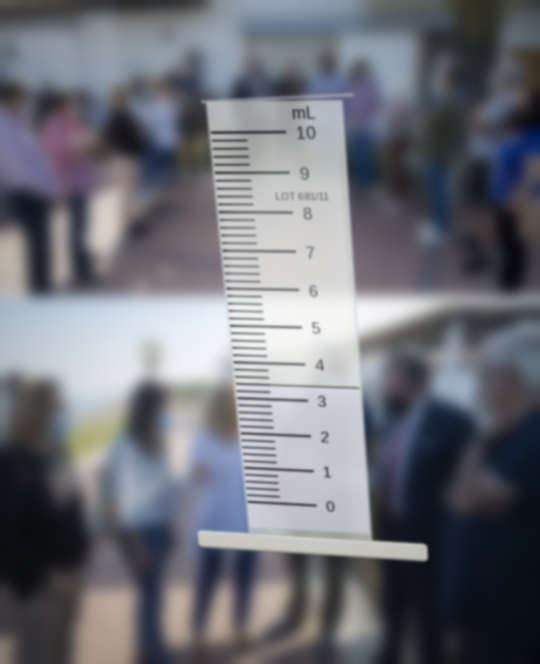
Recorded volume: 3.4
